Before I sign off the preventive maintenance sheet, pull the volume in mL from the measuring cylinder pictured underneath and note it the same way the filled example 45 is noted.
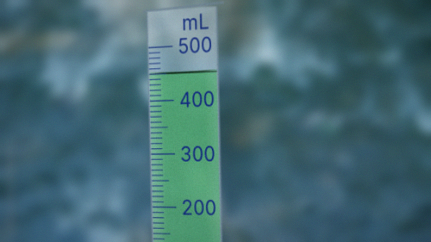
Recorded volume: 450
